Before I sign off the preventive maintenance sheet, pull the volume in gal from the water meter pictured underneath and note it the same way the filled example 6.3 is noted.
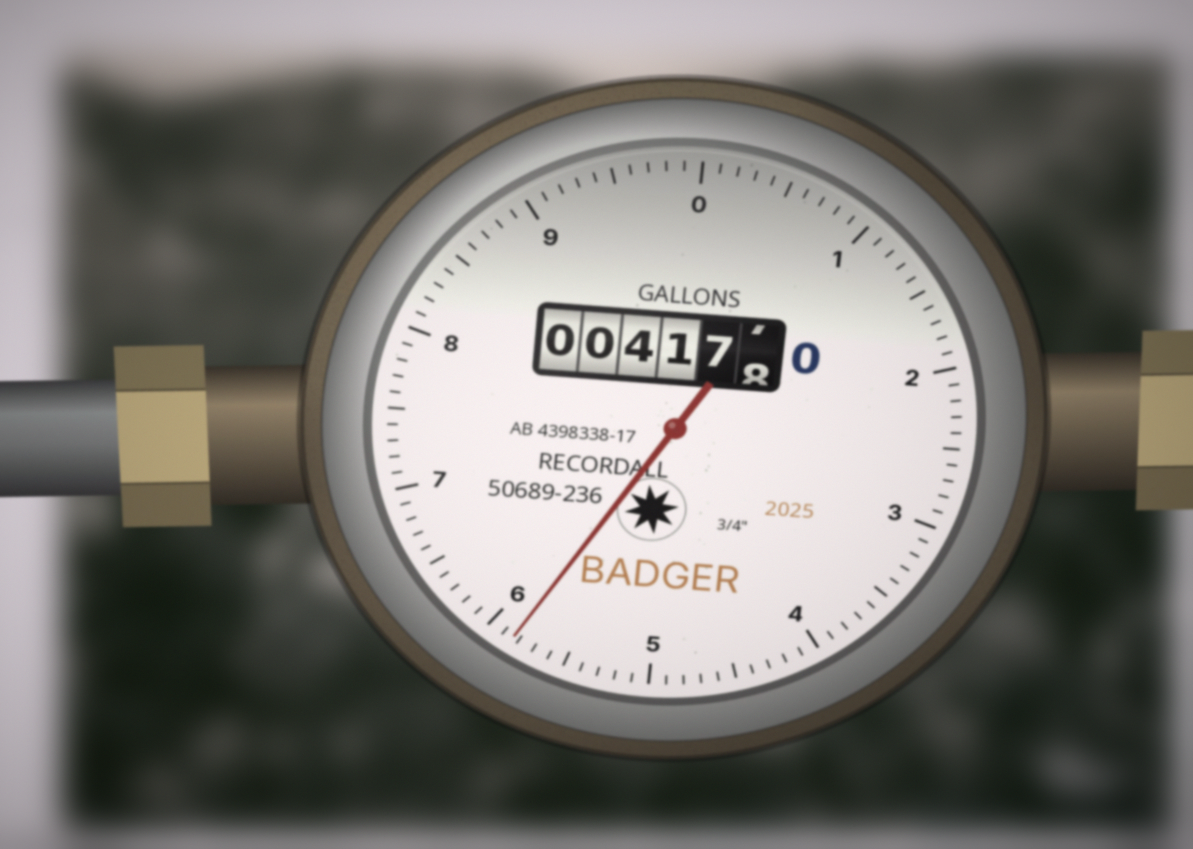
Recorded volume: 41775.8
